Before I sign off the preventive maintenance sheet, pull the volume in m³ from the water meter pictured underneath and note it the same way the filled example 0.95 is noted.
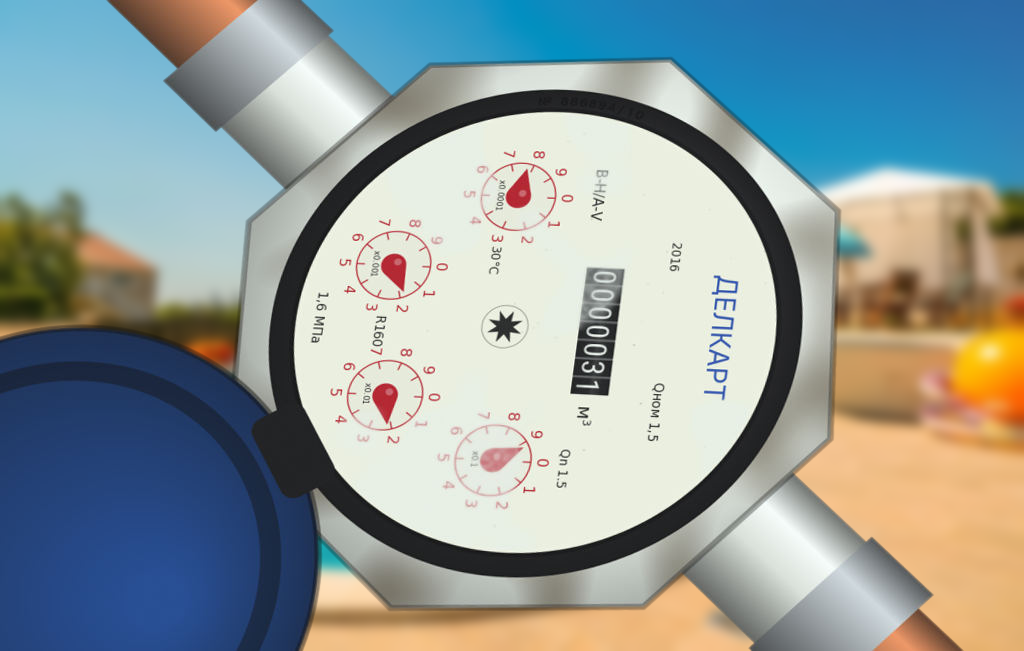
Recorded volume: 30.9217
